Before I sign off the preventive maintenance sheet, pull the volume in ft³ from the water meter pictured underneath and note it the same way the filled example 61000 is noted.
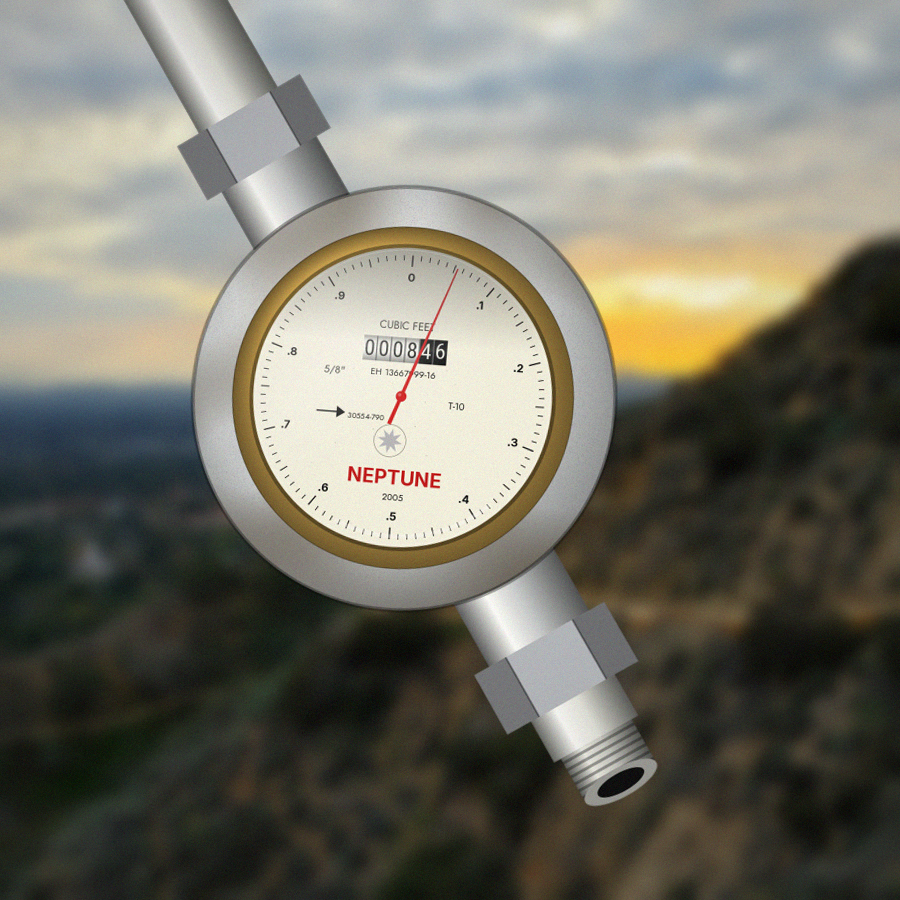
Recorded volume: 846.05
